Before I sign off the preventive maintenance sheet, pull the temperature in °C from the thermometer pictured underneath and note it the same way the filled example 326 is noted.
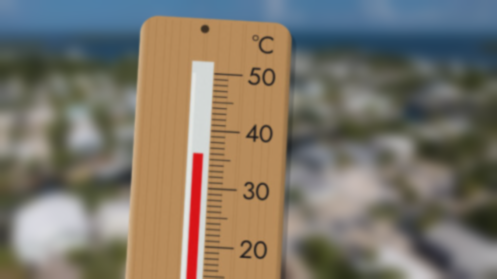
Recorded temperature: 36
